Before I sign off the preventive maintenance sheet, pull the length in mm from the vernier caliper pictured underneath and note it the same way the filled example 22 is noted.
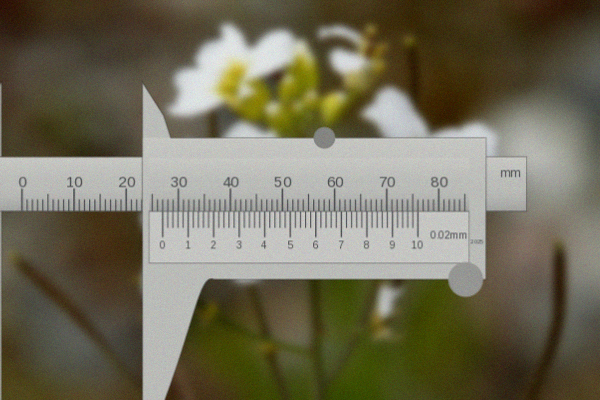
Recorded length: 27.0
